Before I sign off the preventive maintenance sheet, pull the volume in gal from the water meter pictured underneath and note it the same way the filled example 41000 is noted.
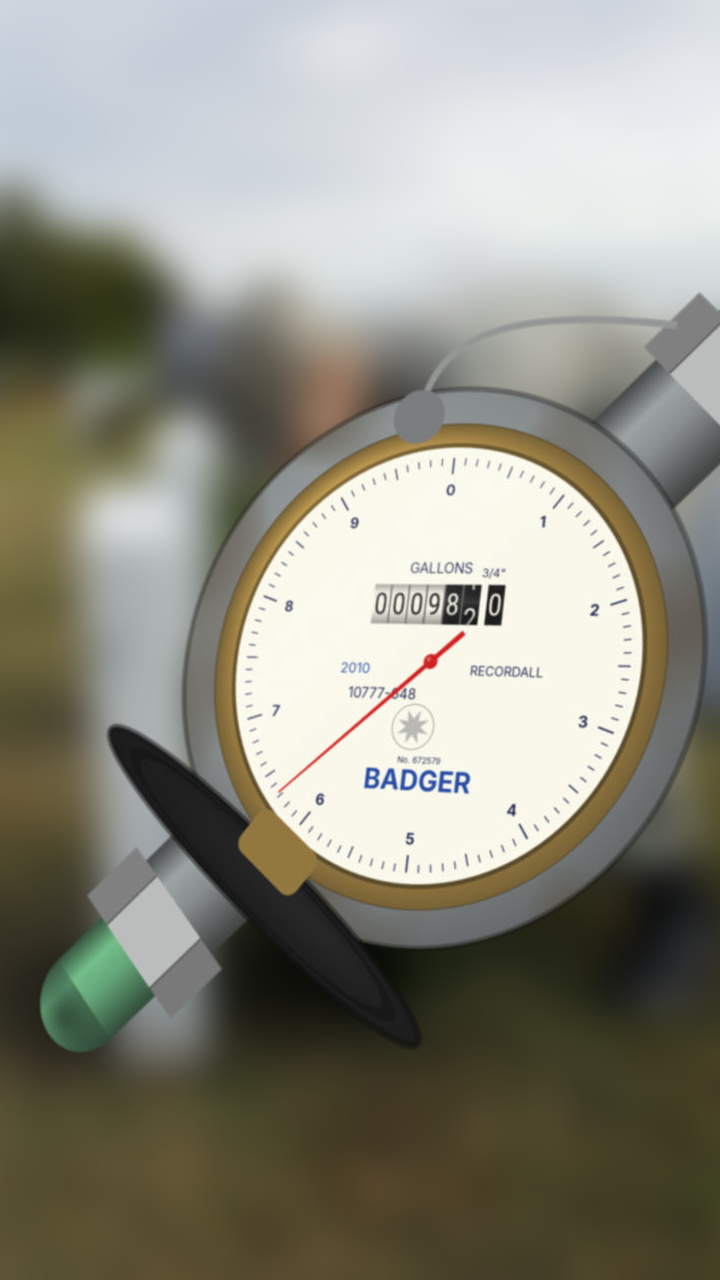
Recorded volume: 9816.3
